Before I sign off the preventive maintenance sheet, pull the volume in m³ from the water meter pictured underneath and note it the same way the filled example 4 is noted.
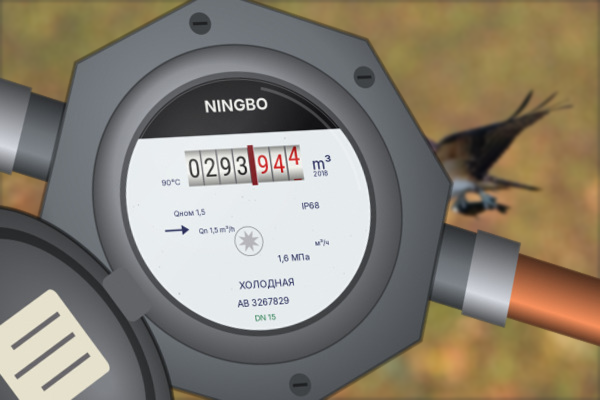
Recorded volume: 293.944
